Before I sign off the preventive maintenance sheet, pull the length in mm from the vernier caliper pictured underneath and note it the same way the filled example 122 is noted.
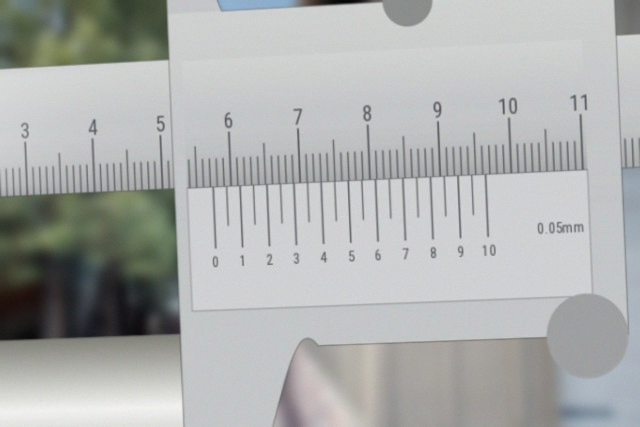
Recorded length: 57.4
